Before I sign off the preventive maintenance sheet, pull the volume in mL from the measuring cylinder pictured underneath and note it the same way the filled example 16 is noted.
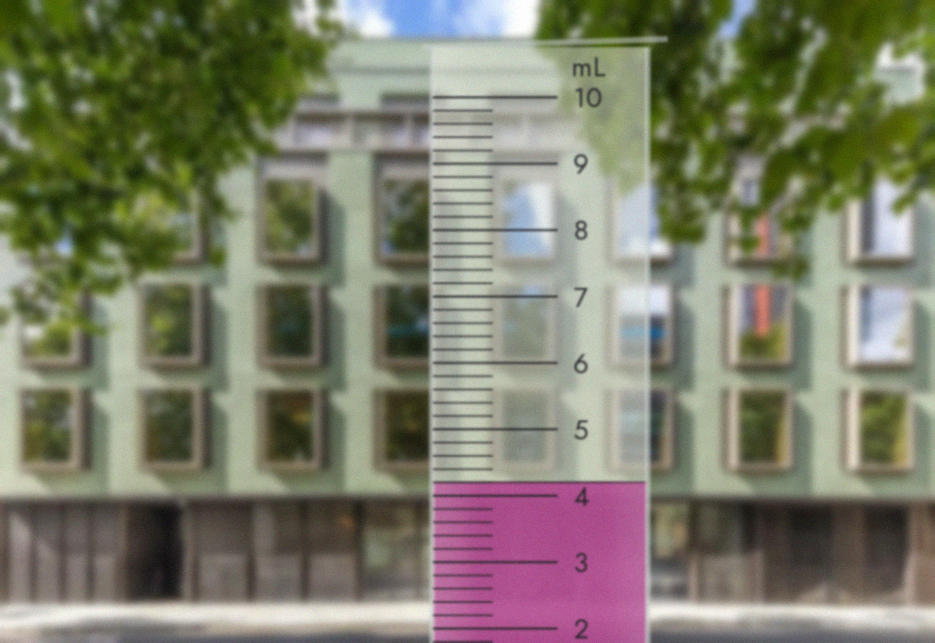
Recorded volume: 4.2
